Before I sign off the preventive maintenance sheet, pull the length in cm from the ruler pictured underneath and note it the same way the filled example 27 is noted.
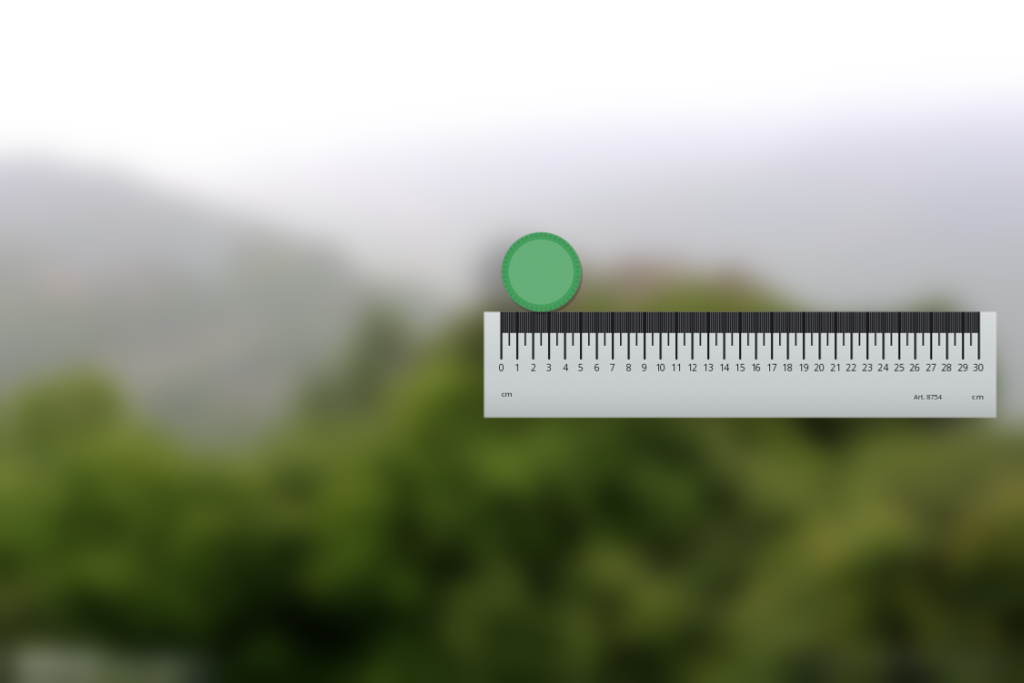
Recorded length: 5
